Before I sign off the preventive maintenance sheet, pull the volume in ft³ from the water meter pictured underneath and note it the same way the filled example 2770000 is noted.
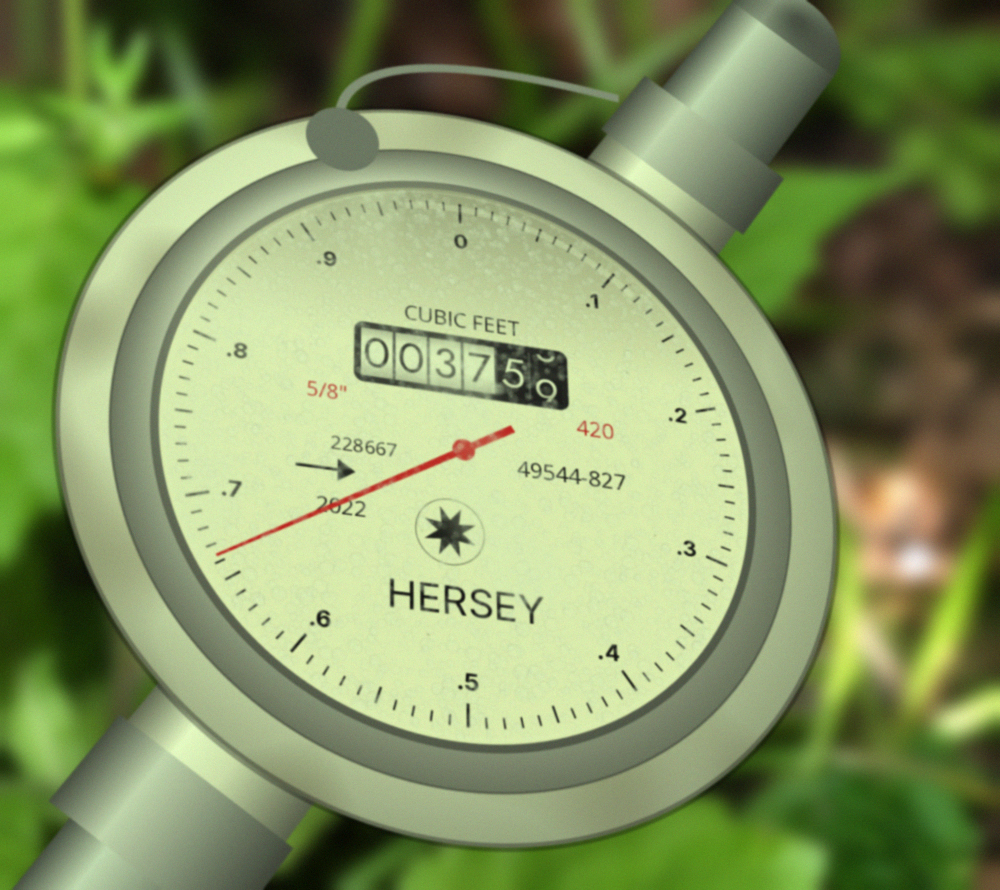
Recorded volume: 3758.66
